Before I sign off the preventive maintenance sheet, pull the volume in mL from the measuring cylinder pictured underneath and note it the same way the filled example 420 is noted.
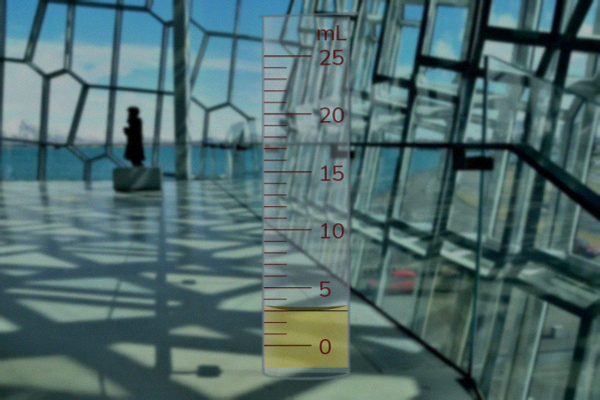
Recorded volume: 3
